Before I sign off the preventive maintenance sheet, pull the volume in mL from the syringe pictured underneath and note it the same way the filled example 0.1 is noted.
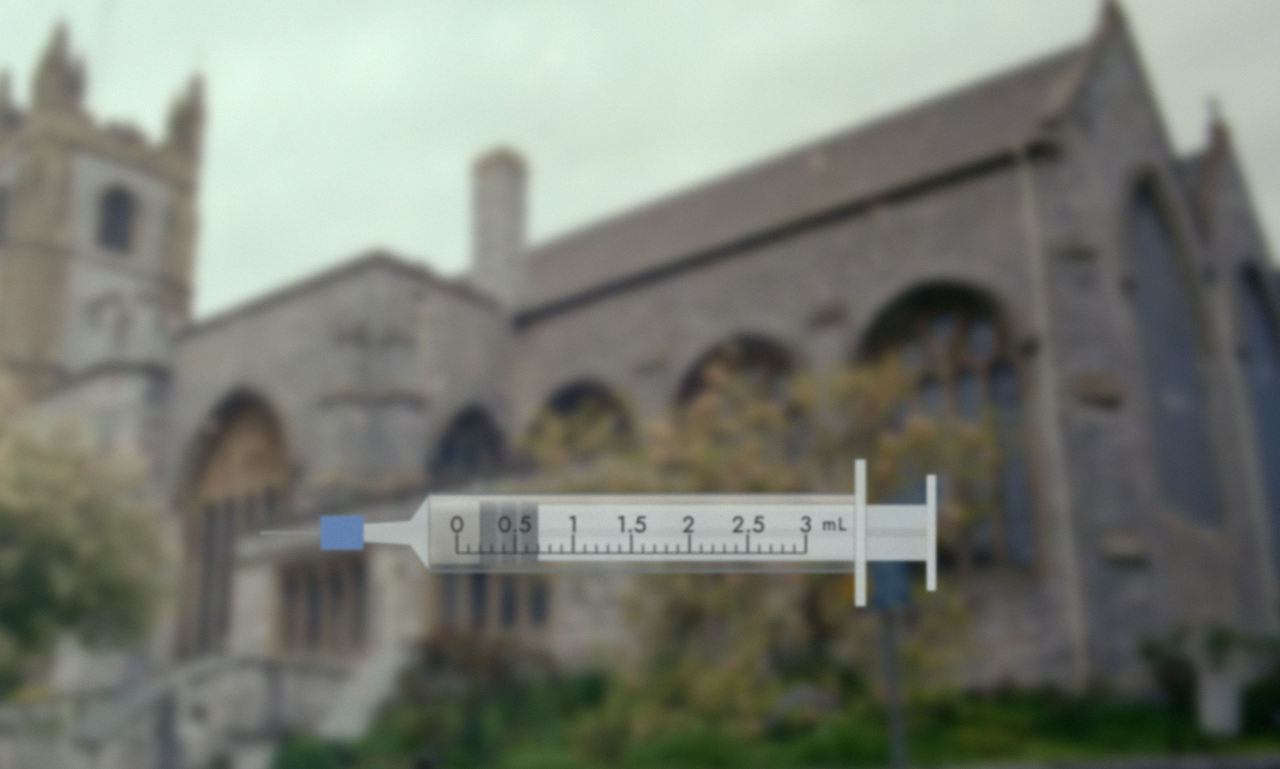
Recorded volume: 0.2
